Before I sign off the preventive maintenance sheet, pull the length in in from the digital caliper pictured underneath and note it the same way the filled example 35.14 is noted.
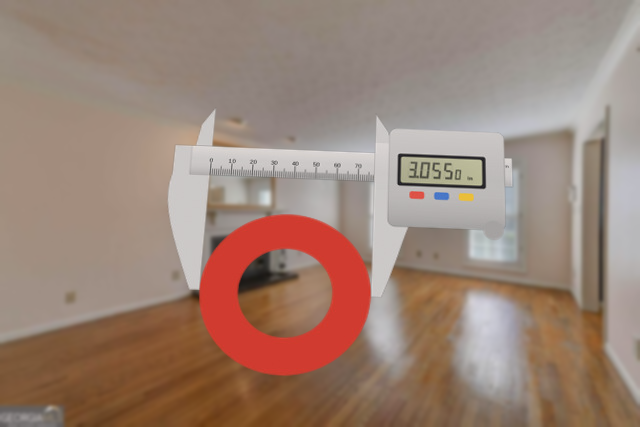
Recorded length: 3.0550
